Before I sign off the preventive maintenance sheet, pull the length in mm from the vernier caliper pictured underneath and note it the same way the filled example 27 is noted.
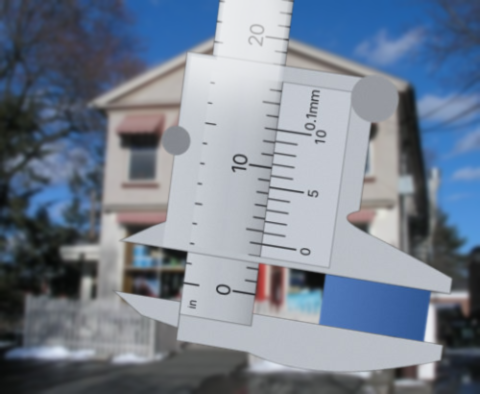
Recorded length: 4.0
